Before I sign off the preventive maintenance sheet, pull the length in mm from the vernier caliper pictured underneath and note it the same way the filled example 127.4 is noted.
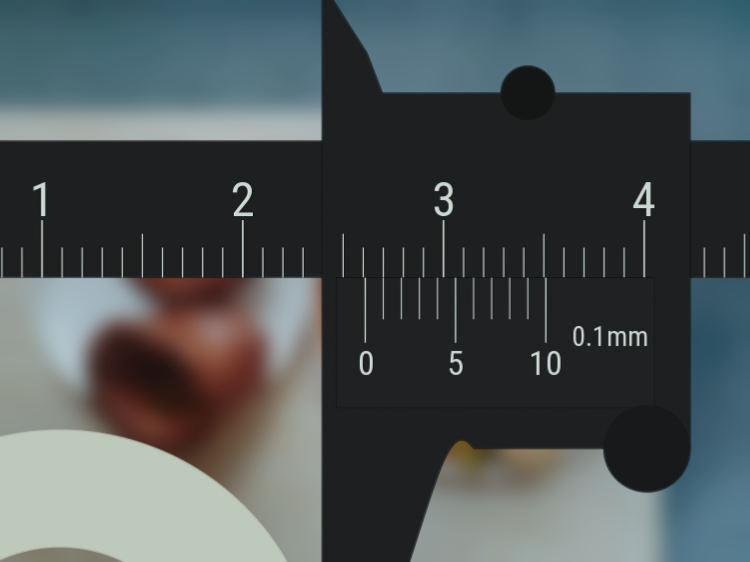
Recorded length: 26.1
